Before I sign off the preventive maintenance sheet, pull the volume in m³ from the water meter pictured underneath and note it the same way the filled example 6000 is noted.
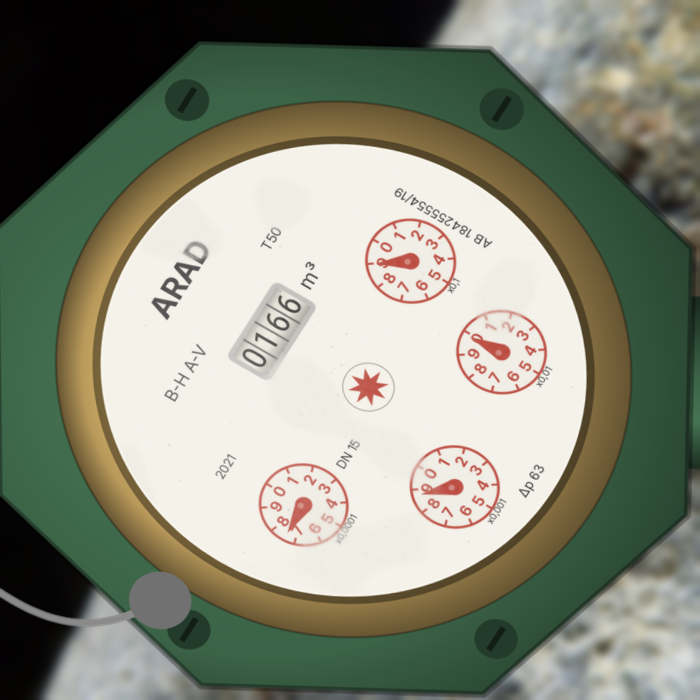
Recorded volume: 166.8987
